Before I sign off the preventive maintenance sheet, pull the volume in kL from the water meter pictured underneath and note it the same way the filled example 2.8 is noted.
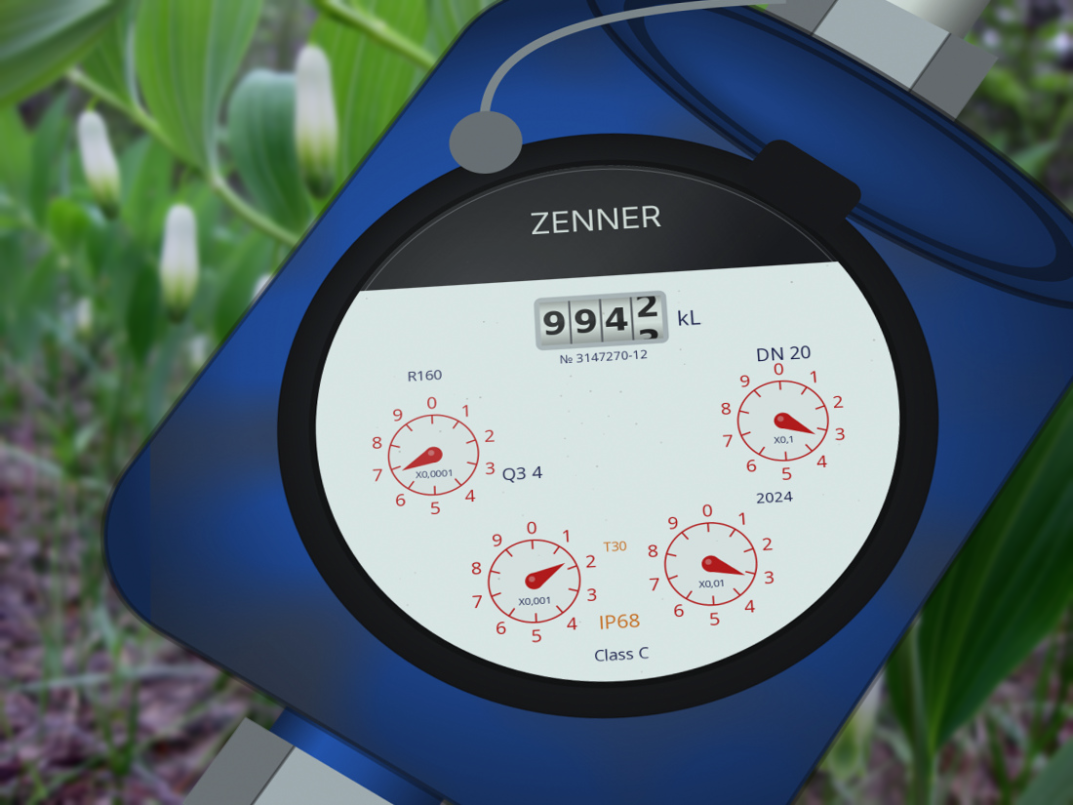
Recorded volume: 9942.3316
